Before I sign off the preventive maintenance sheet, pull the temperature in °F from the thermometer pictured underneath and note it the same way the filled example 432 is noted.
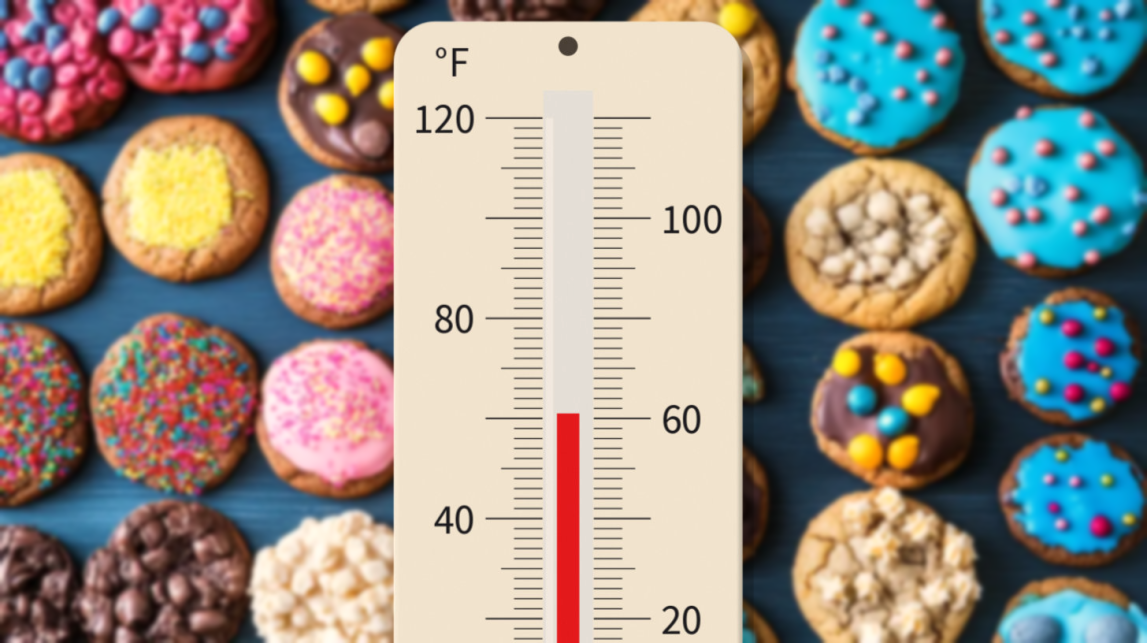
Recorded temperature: 61
